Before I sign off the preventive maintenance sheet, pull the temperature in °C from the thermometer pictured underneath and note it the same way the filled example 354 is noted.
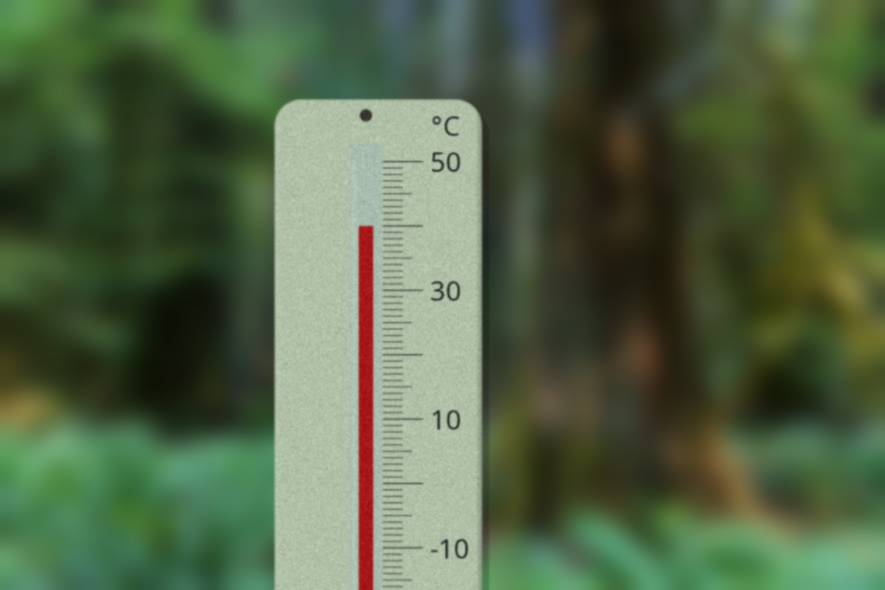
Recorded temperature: 40
